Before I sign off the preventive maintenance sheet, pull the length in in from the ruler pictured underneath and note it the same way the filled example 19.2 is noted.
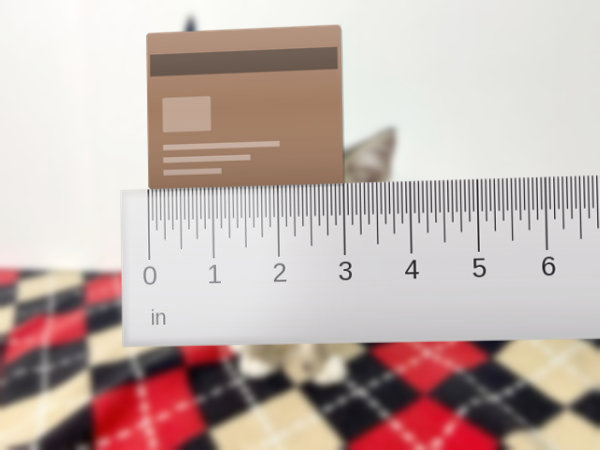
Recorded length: 3
